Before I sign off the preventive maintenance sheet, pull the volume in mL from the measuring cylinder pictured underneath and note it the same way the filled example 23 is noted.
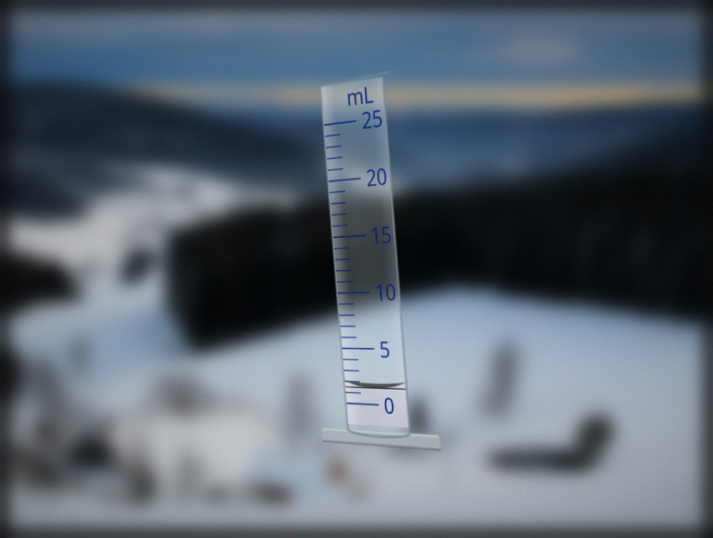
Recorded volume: 1.5
